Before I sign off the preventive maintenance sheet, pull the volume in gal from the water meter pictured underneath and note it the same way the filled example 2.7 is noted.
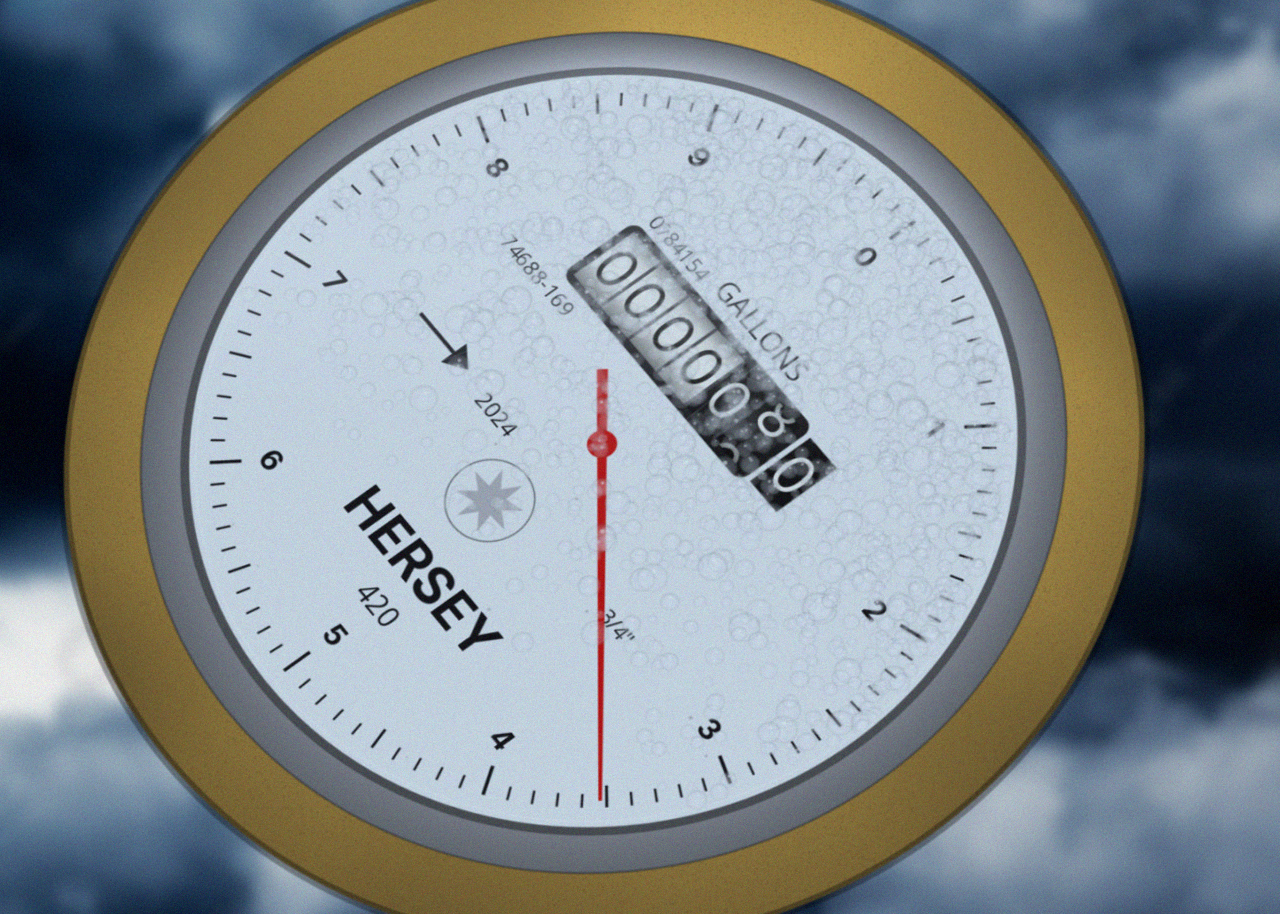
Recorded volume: 83.5
